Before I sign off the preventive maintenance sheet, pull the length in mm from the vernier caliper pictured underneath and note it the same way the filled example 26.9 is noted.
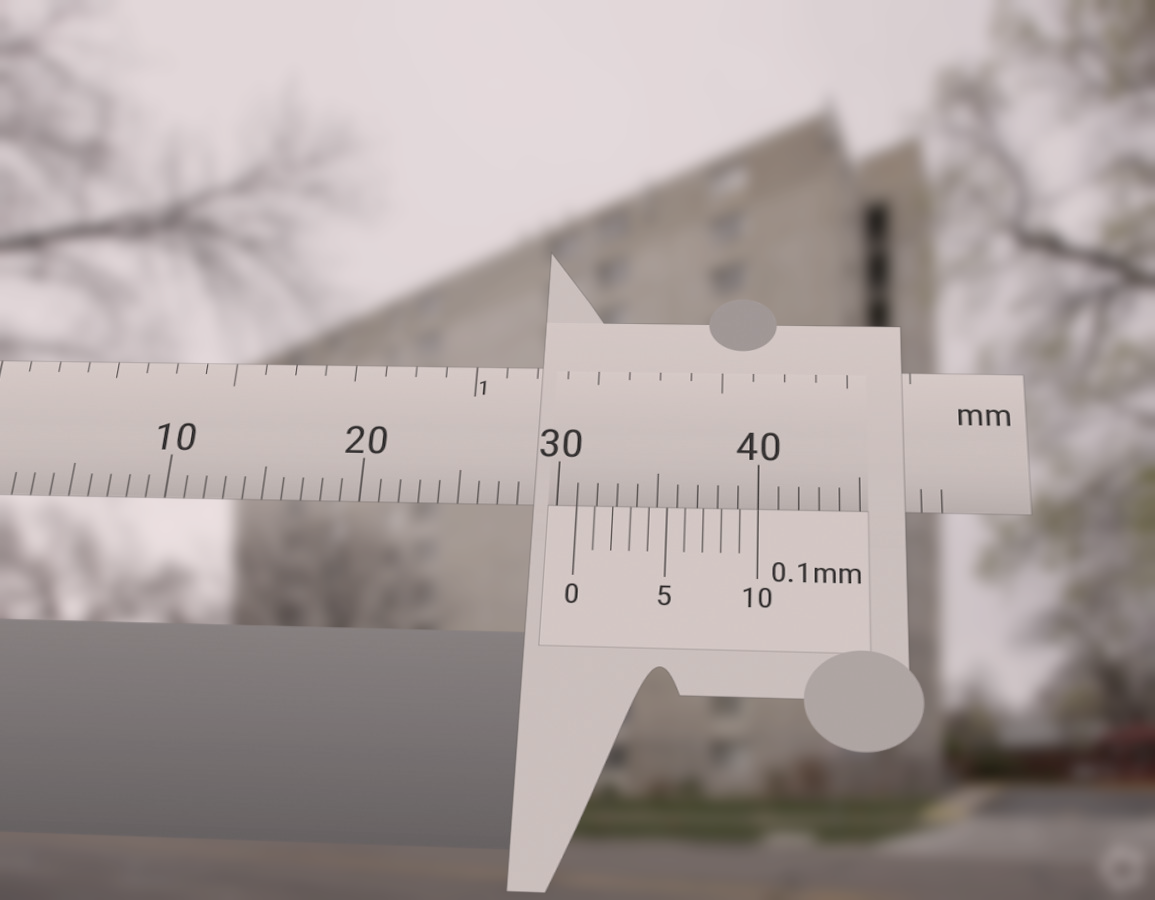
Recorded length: 31.0
